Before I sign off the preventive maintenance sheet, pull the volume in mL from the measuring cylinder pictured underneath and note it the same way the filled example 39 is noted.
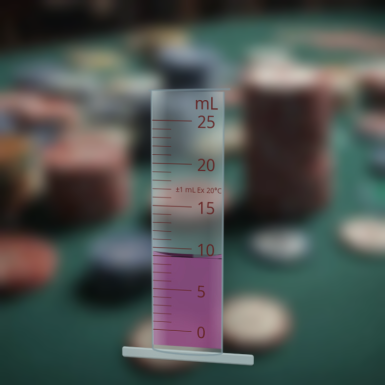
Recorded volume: 9
